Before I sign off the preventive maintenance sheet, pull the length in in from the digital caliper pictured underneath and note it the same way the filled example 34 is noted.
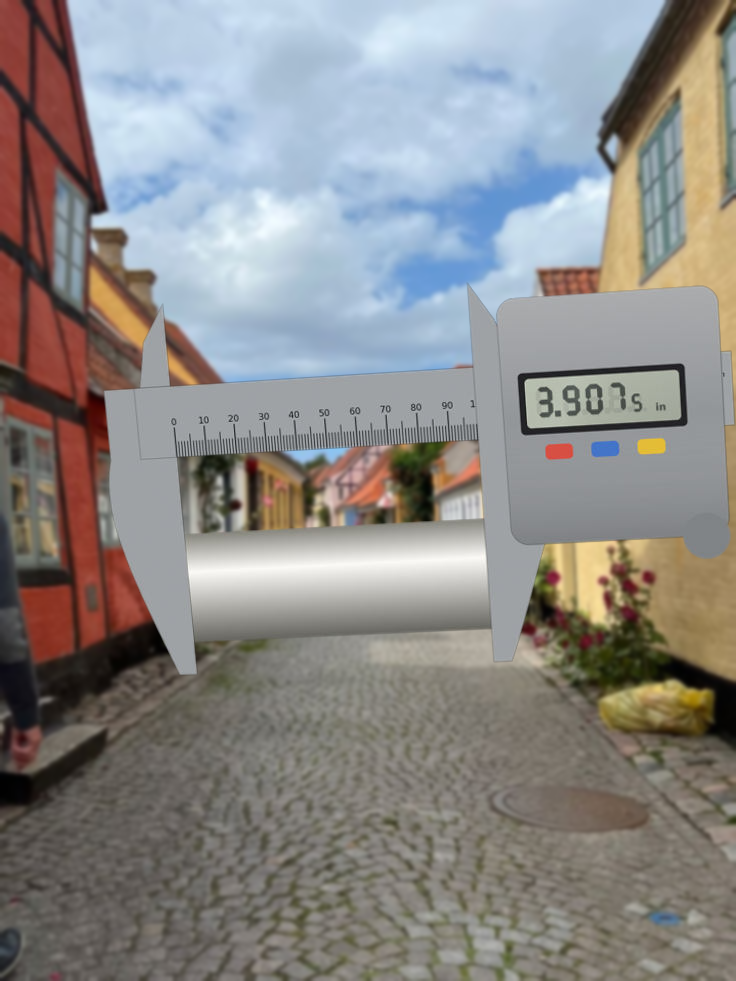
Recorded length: 3.9075
